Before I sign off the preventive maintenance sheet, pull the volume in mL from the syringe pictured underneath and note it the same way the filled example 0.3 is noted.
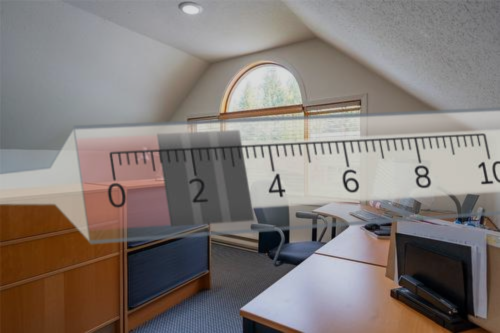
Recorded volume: 1.2
